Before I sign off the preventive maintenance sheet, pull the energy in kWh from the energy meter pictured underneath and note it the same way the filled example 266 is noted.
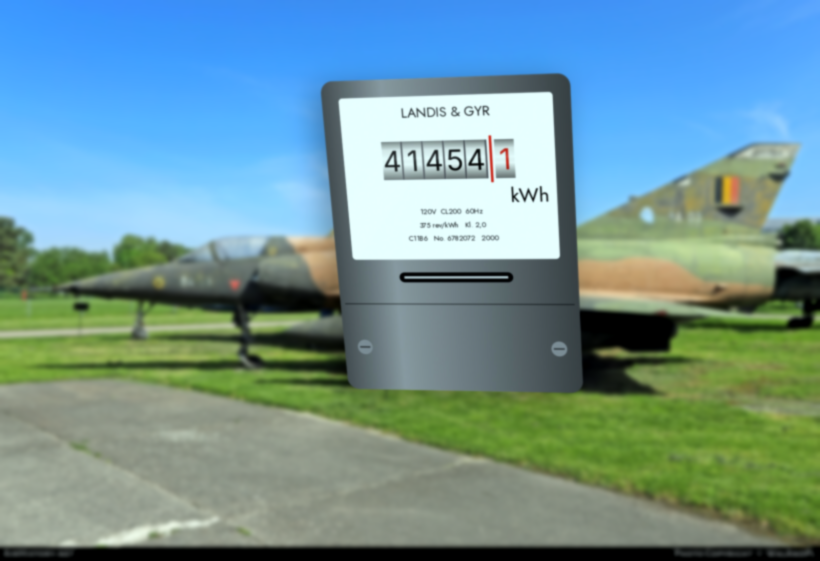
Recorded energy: 41454.1
